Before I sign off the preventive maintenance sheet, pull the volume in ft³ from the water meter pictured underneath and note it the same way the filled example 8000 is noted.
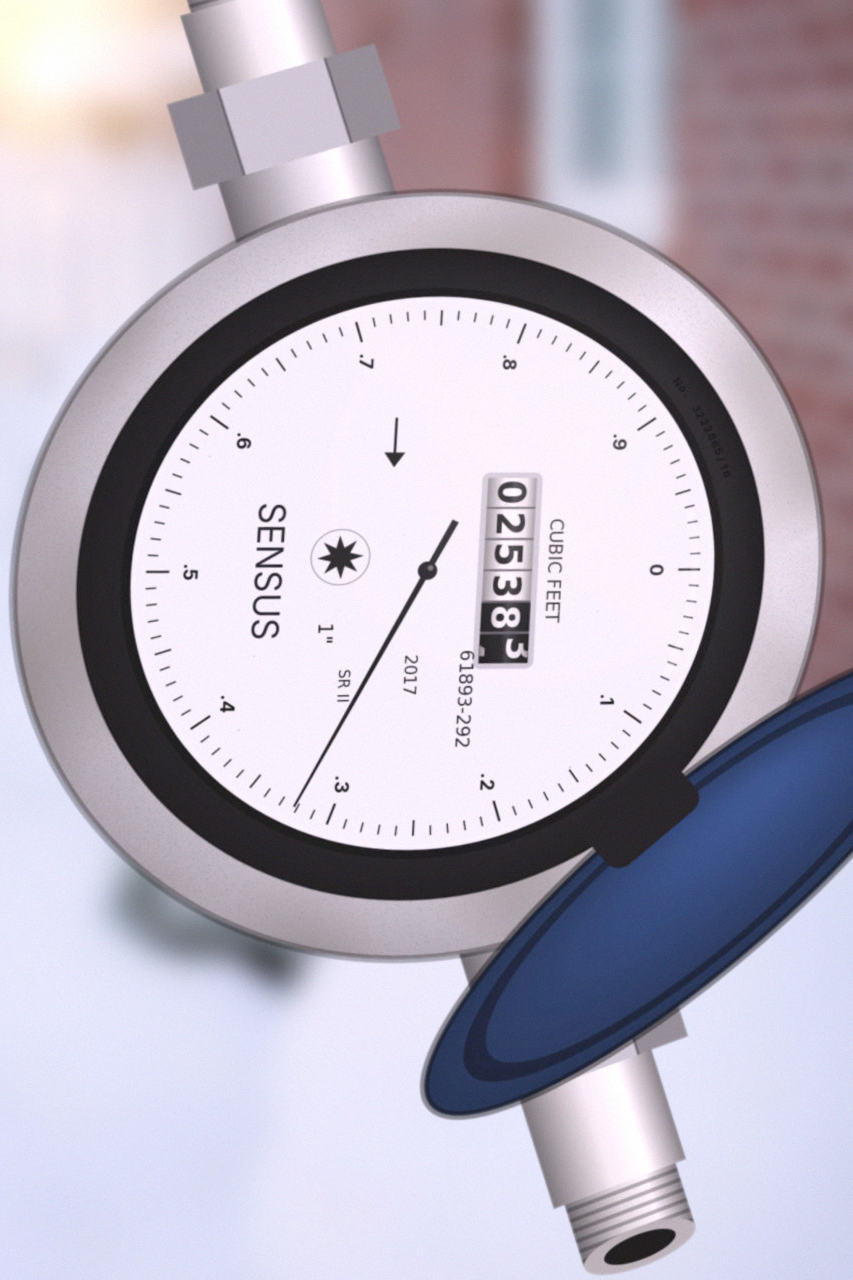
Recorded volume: 25383.32
